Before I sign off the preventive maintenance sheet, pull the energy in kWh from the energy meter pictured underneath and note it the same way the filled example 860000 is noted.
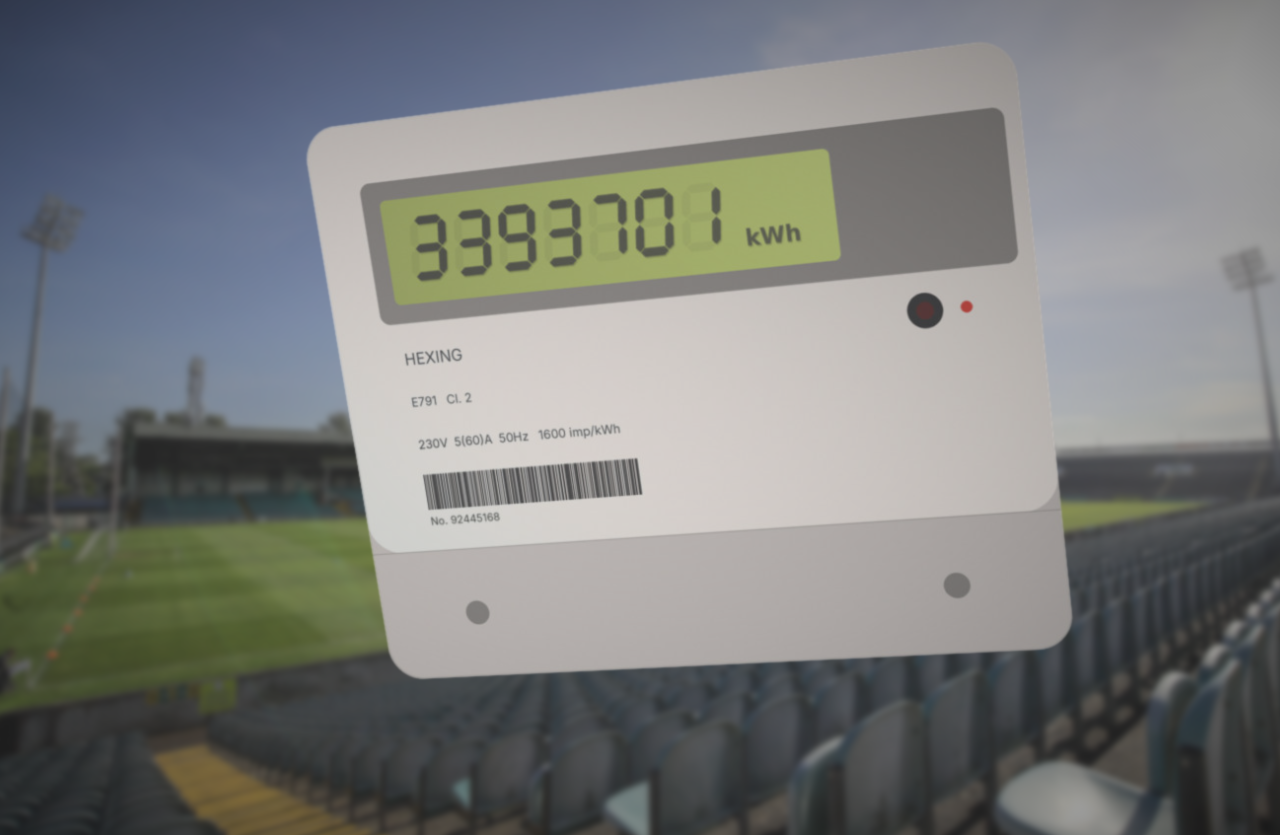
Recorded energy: 3393701
